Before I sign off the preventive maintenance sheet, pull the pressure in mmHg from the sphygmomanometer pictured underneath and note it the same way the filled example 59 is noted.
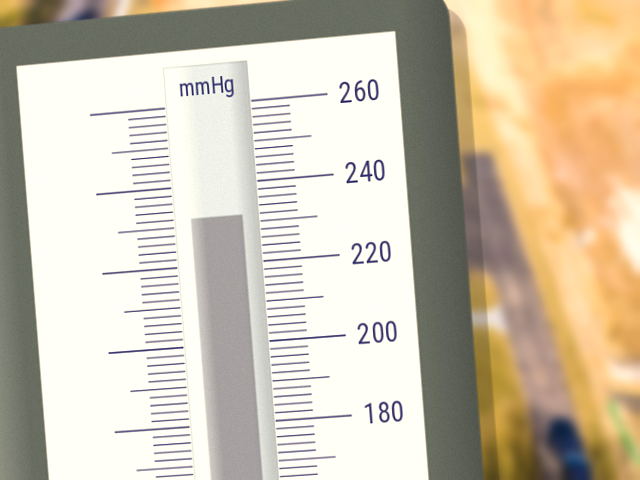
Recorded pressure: 232
